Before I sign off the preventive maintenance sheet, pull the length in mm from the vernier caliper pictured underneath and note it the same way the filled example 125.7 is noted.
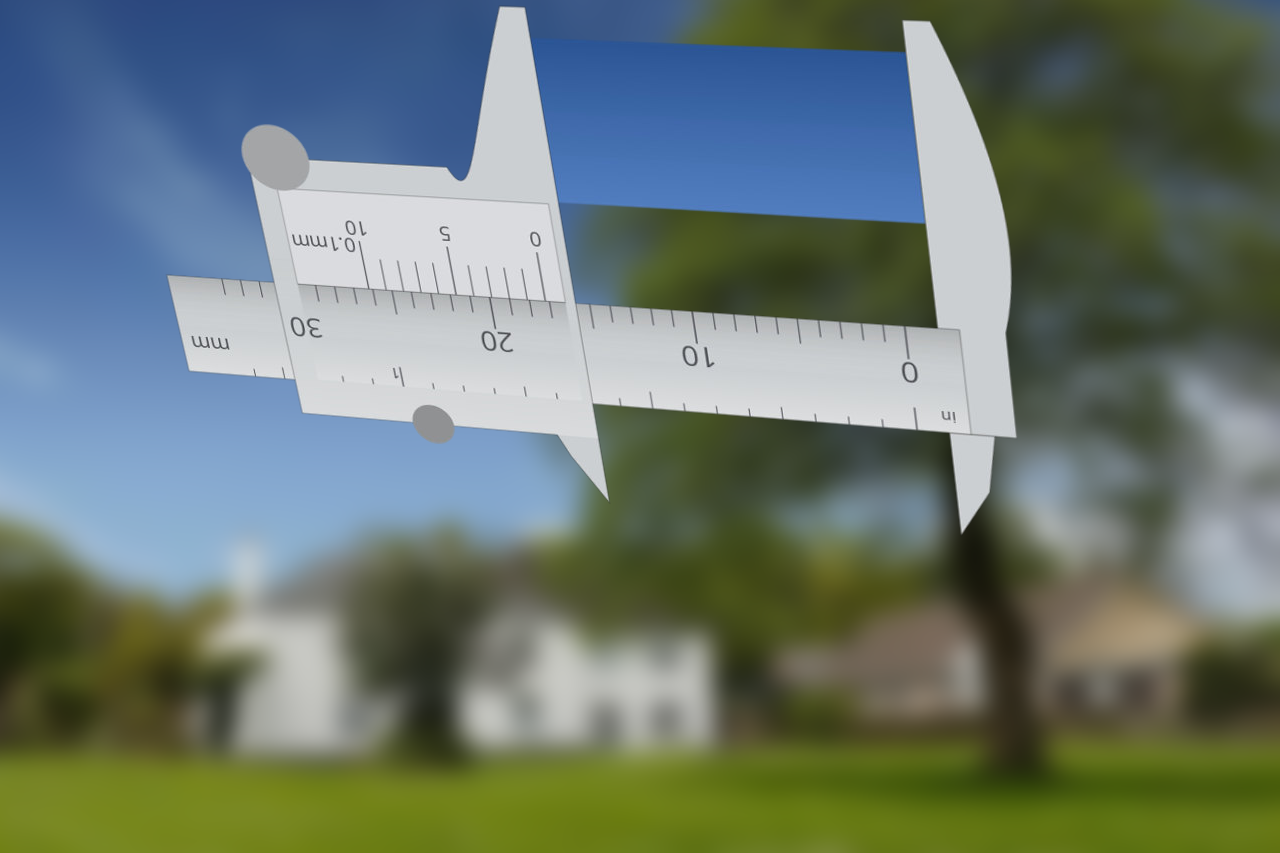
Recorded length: 17.2
